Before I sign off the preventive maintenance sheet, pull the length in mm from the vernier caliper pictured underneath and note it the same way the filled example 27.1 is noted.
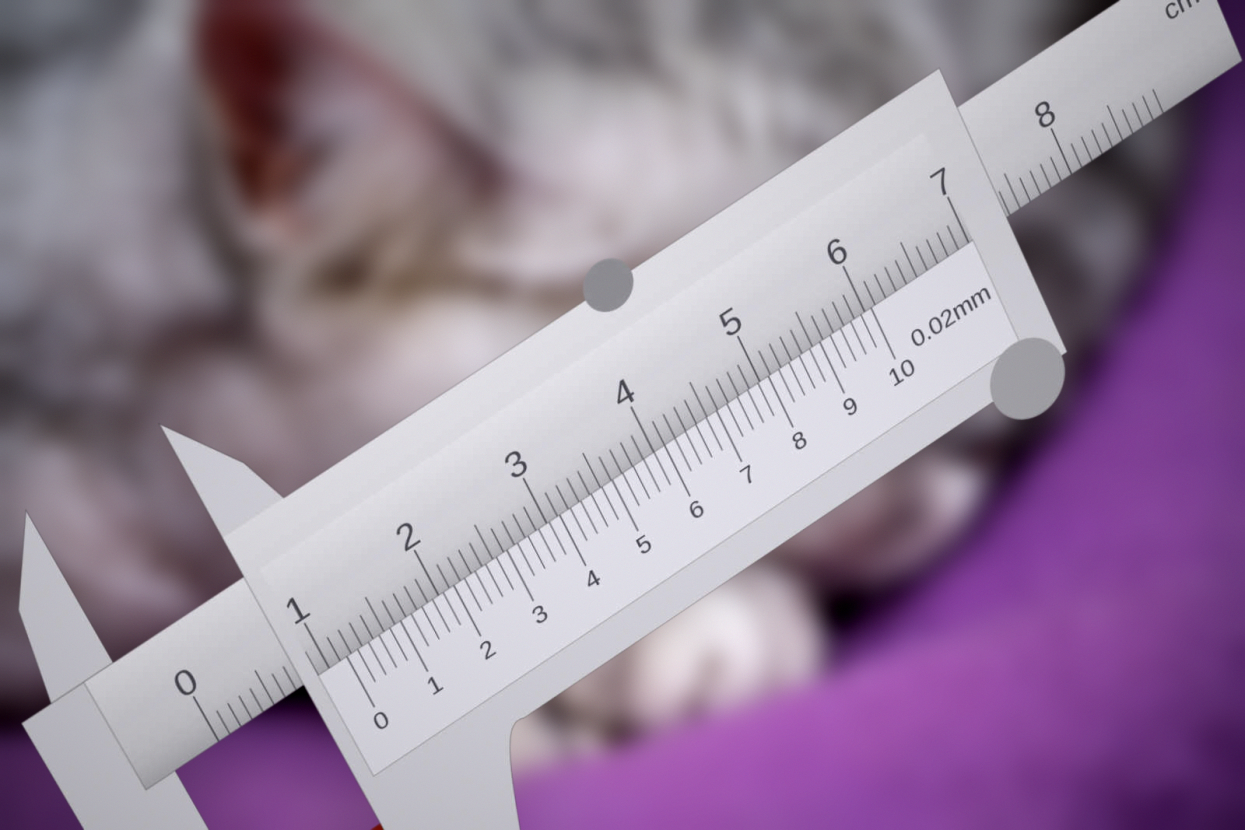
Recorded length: 11.6
